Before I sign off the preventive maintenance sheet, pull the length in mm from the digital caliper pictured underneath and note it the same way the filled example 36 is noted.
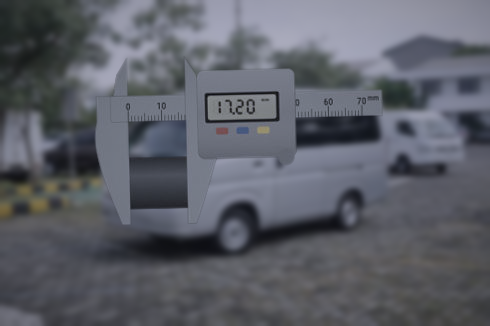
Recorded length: 17.20
